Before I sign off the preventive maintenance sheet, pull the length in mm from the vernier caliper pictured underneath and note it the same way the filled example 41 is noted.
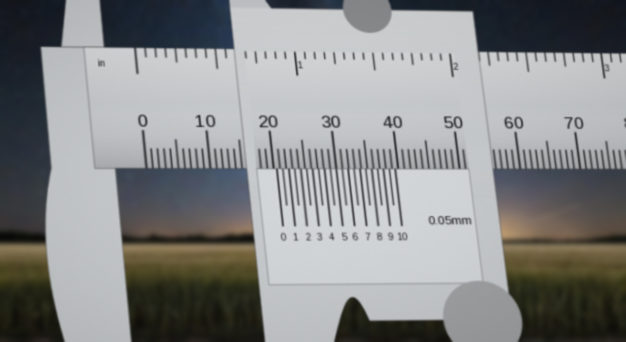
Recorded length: 20.5
